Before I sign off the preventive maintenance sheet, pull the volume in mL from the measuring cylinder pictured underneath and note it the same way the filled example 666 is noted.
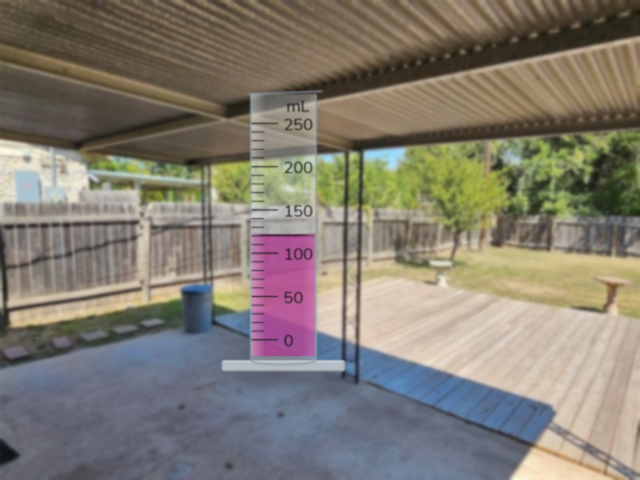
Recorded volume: 120
